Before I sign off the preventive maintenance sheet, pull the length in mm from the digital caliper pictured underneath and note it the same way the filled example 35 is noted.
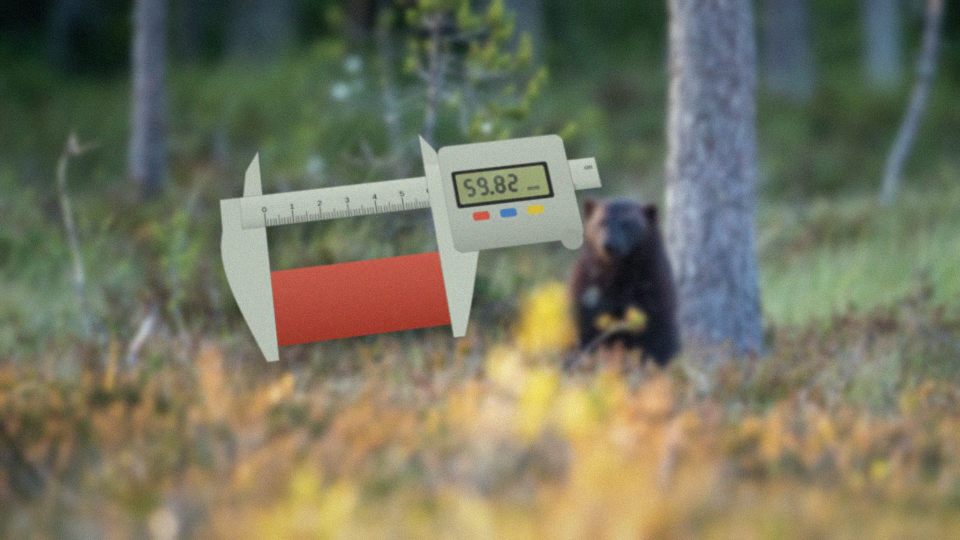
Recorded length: 59.82
